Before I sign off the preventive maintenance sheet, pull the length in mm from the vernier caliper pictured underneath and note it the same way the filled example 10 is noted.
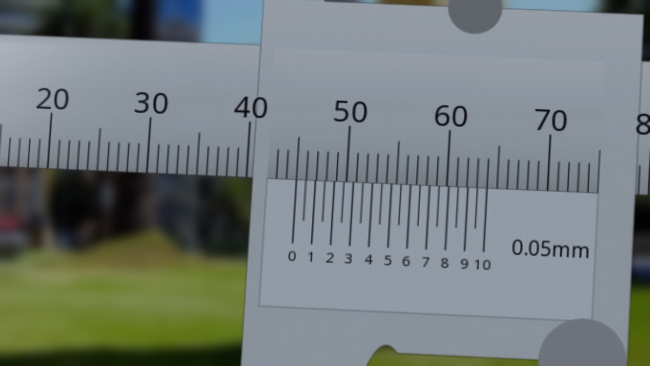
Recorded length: 45.0
